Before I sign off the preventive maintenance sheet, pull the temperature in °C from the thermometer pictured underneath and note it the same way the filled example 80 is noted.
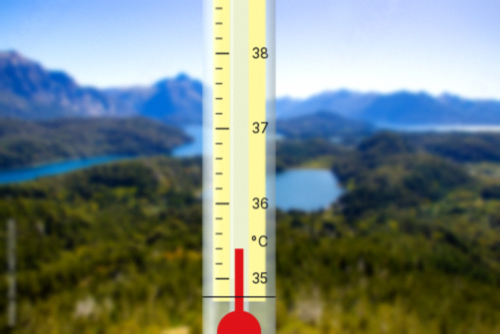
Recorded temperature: 35.4
